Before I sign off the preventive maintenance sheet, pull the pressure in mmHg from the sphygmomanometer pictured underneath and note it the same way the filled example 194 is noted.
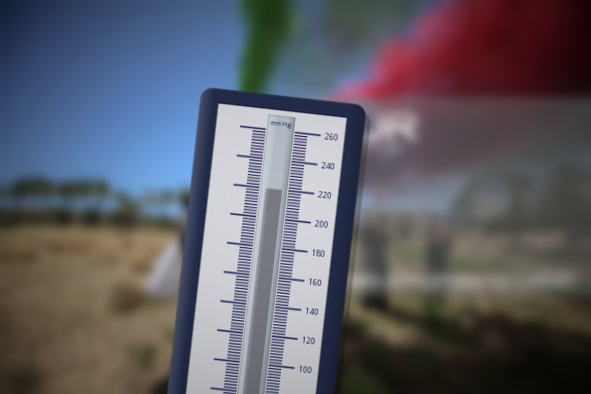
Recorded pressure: 220
